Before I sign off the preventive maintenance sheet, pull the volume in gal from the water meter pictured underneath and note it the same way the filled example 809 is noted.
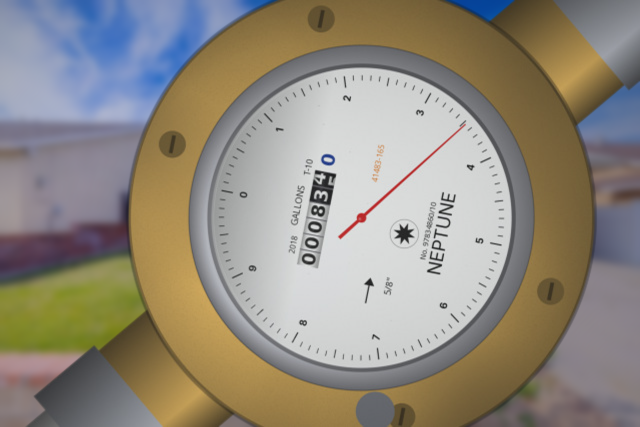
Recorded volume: 8343.5
